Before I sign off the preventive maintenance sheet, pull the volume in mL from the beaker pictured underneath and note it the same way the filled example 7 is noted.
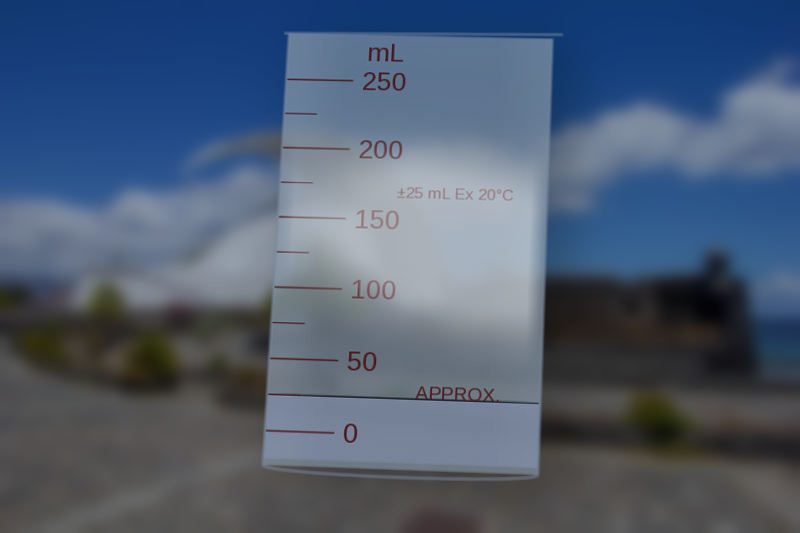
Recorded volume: 25
